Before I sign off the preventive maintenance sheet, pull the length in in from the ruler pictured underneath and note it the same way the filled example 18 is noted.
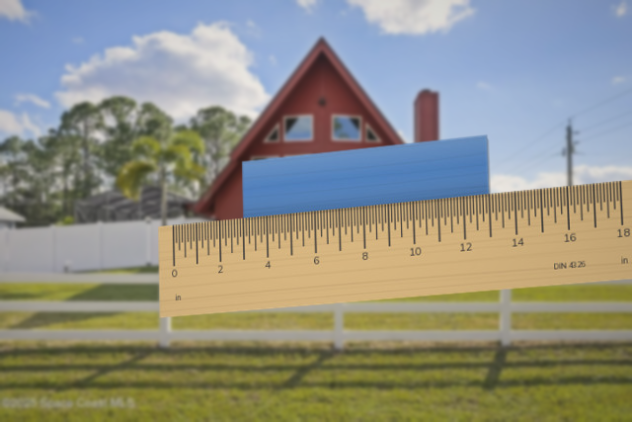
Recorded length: 10
